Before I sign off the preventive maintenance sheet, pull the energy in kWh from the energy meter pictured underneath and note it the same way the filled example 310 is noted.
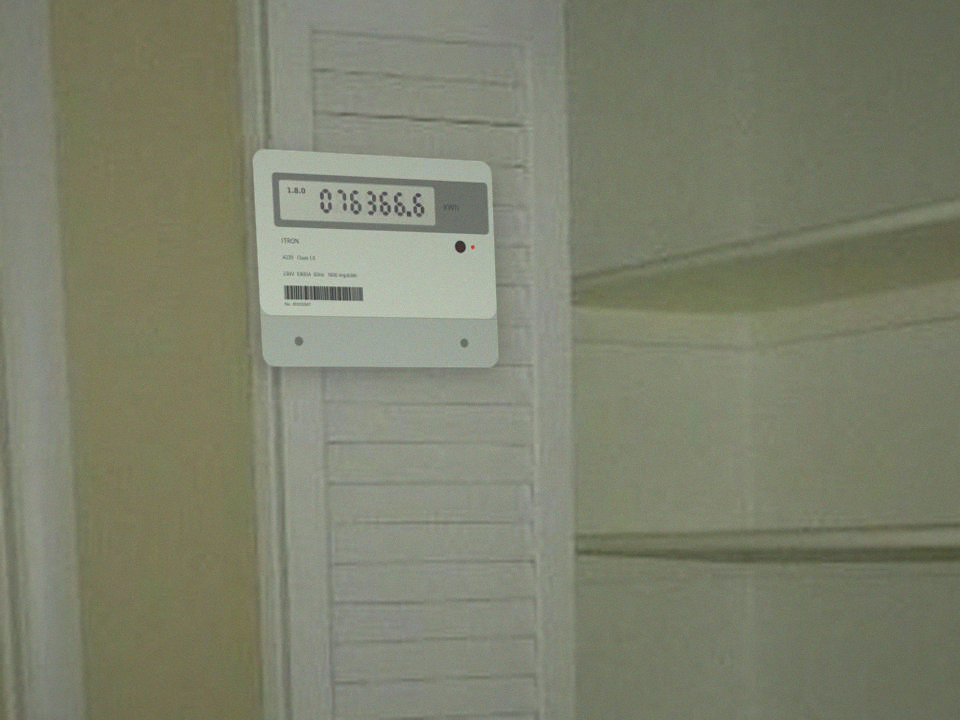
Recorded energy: 76366.6
